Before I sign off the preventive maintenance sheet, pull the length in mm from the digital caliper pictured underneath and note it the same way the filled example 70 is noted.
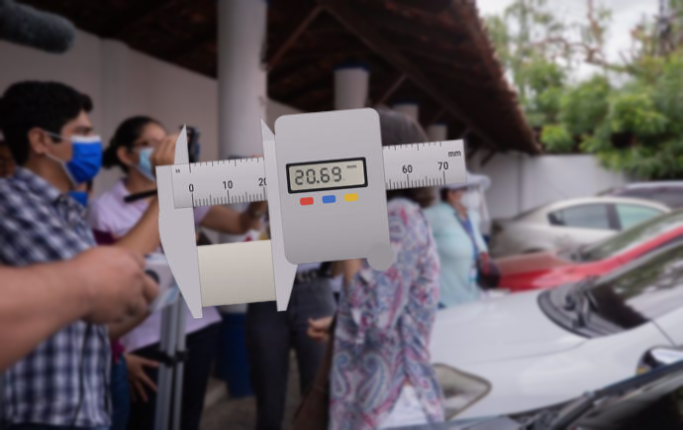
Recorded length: 20.69
